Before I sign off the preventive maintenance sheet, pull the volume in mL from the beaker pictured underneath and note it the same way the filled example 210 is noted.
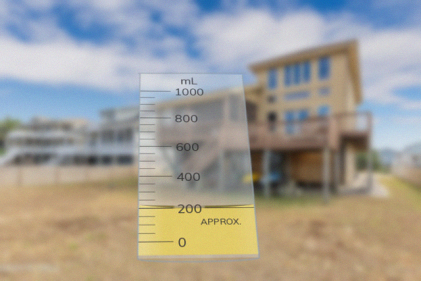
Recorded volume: 200
